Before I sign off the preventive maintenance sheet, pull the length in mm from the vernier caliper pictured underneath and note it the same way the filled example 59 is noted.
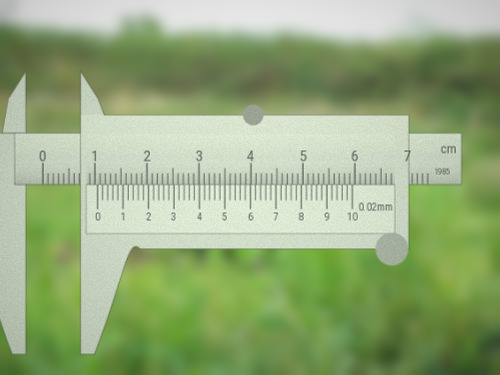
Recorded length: 10.5
